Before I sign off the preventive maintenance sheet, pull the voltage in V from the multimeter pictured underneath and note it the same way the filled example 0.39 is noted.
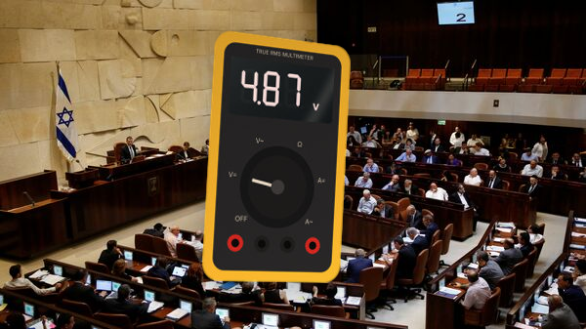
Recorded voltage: 4.87
